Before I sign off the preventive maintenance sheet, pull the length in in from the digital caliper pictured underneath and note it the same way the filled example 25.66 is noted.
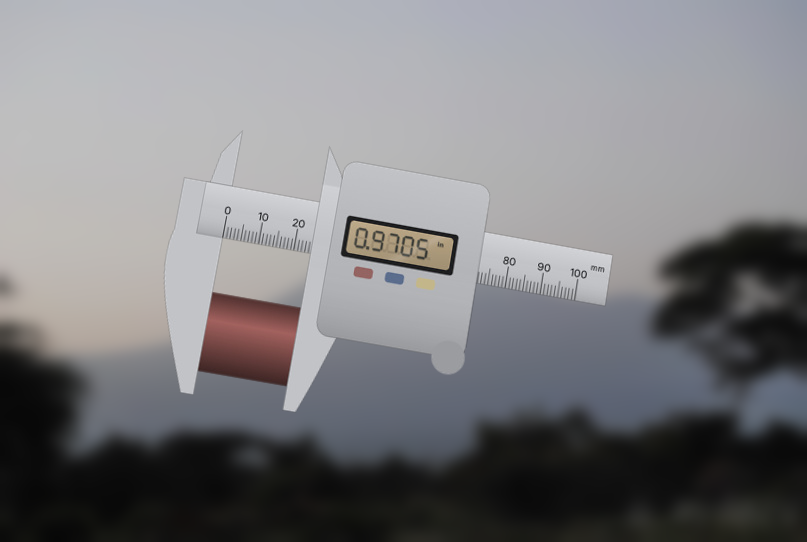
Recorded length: 0.9705
